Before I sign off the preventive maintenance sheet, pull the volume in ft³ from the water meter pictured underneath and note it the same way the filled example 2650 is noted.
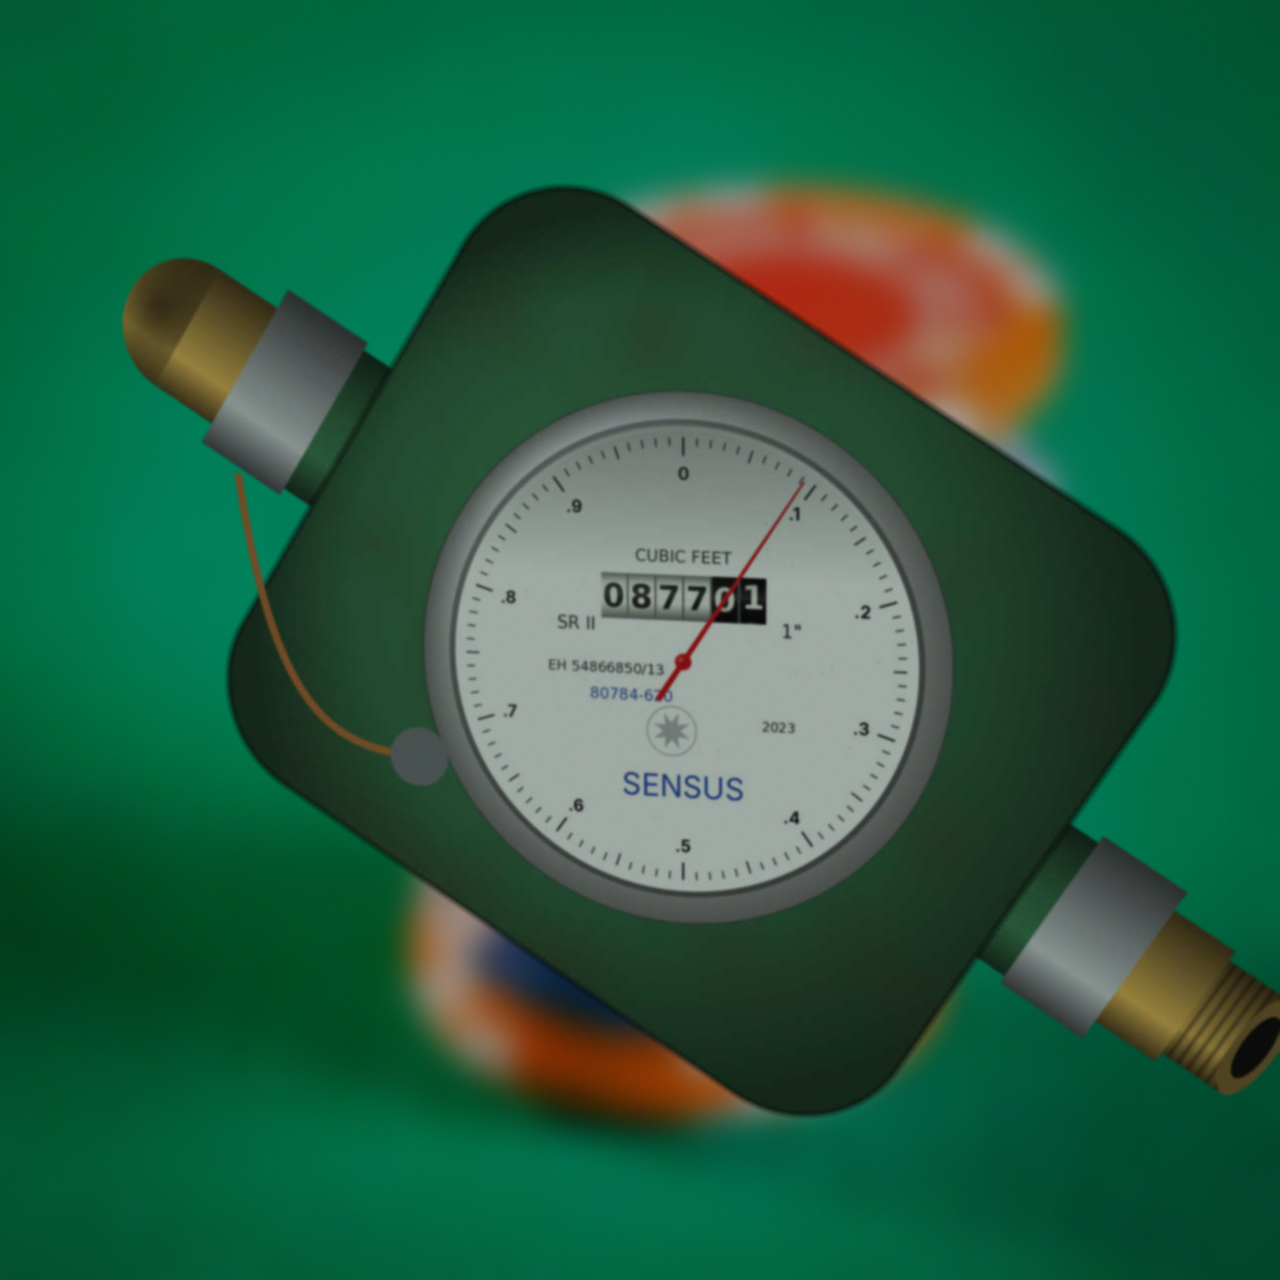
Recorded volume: 87701.09
